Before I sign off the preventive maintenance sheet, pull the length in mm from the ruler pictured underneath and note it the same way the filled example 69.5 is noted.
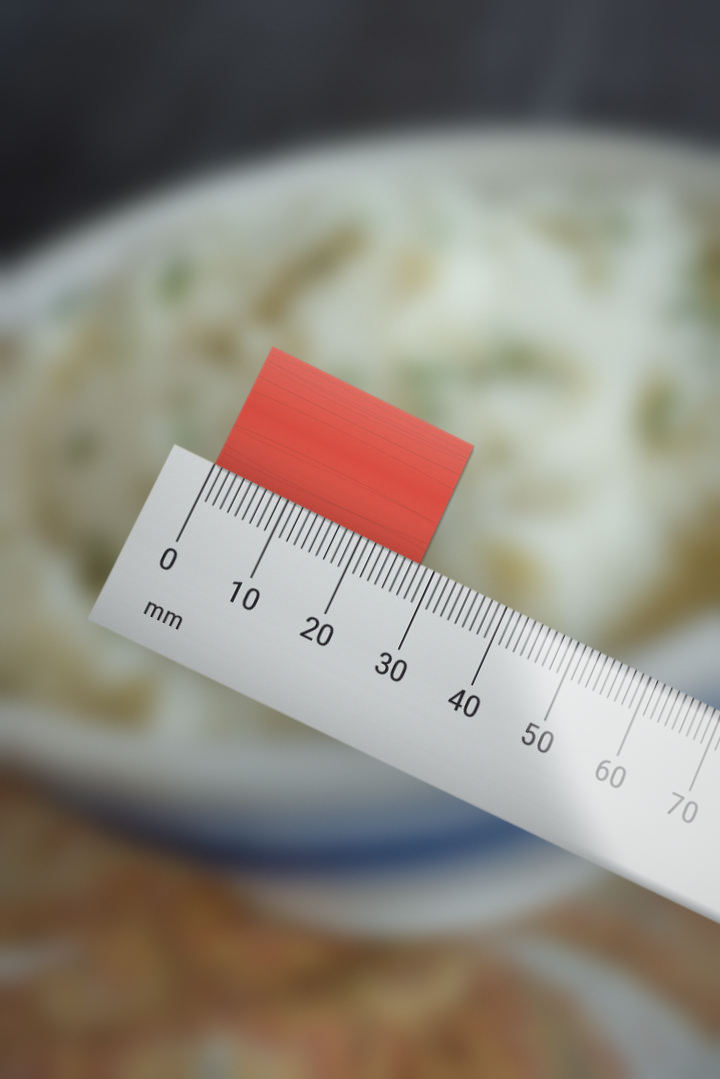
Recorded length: 28
